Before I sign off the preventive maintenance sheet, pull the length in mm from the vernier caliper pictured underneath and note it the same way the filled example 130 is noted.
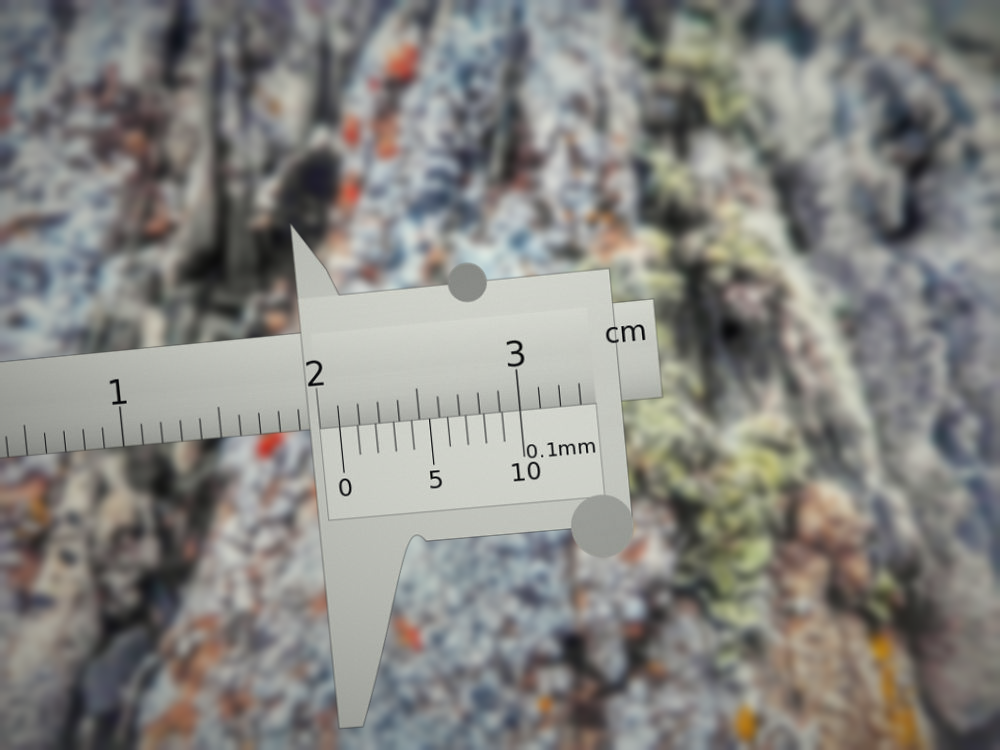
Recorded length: 21.0
